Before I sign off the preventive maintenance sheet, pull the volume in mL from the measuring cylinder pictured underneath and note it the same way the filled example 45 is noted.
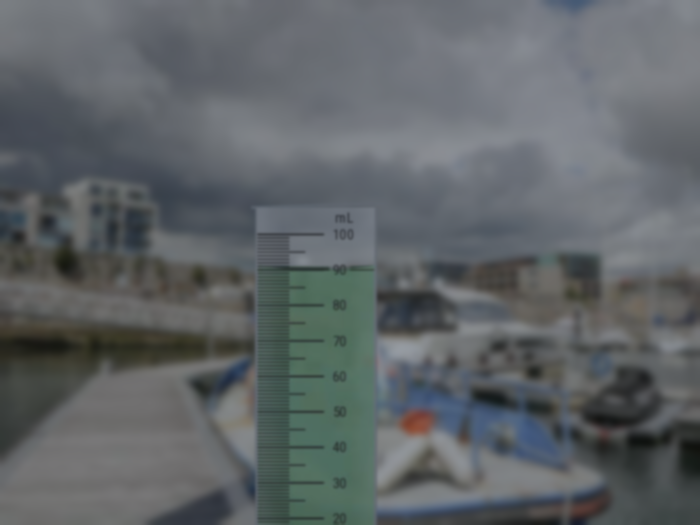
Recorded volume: 90
